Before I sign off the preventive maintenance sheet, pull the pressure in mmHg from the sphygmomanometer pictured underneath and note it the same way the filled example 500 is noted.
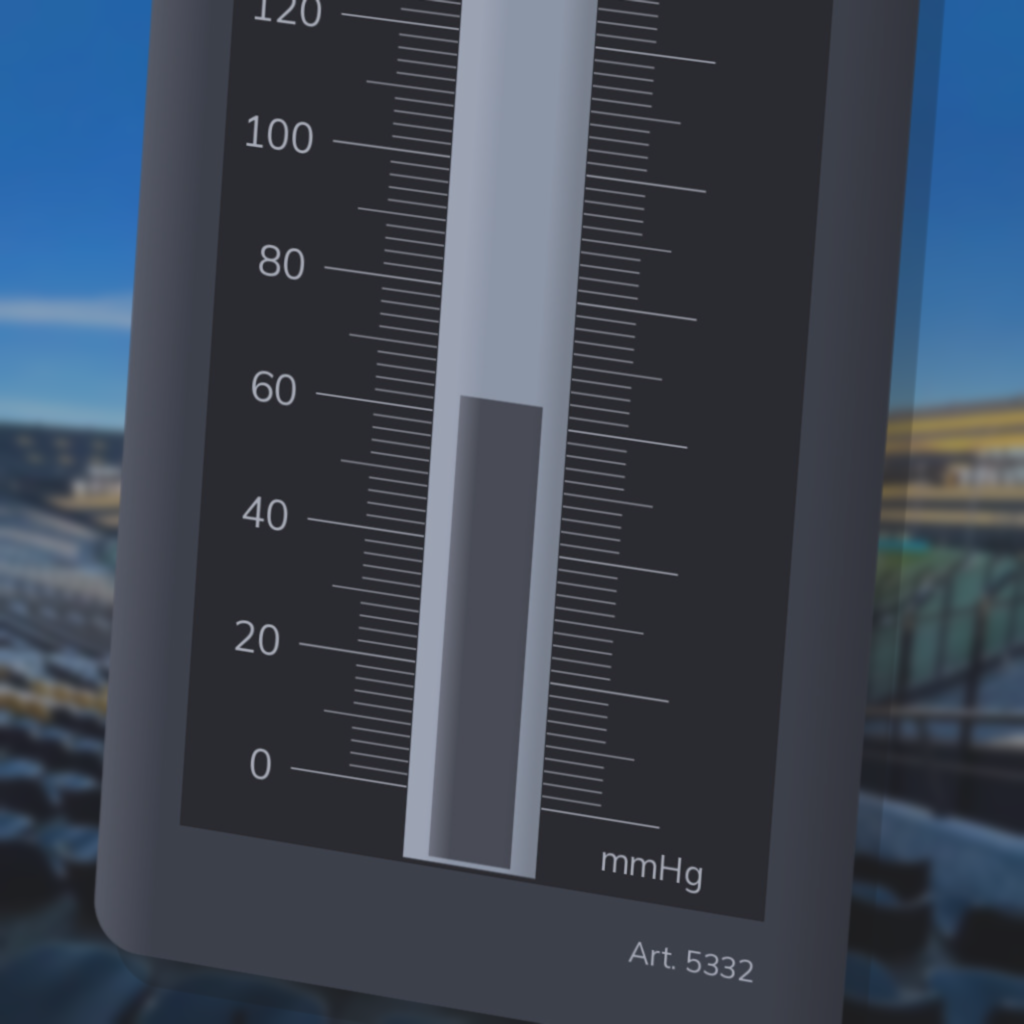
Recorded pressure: 63
